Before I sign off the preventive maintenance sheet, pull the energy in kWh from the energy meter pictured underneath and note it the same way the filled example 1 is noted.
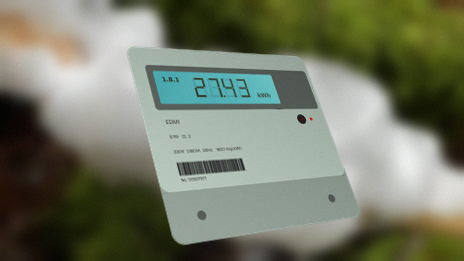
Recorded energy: 27.43
